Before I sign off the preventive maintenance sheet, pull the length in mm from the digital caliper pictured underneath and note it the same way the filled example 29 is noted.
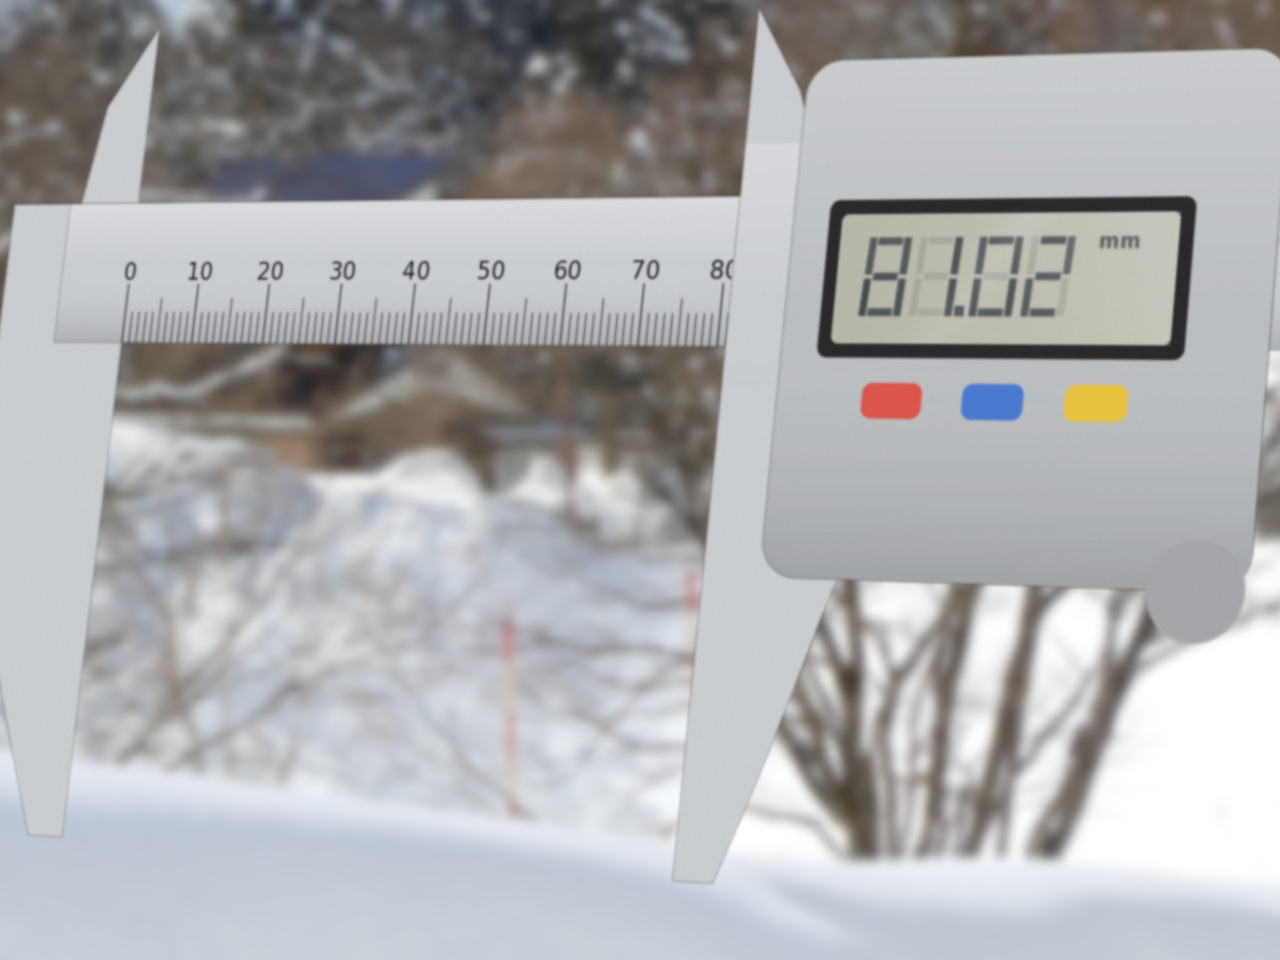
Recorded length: 81.02
